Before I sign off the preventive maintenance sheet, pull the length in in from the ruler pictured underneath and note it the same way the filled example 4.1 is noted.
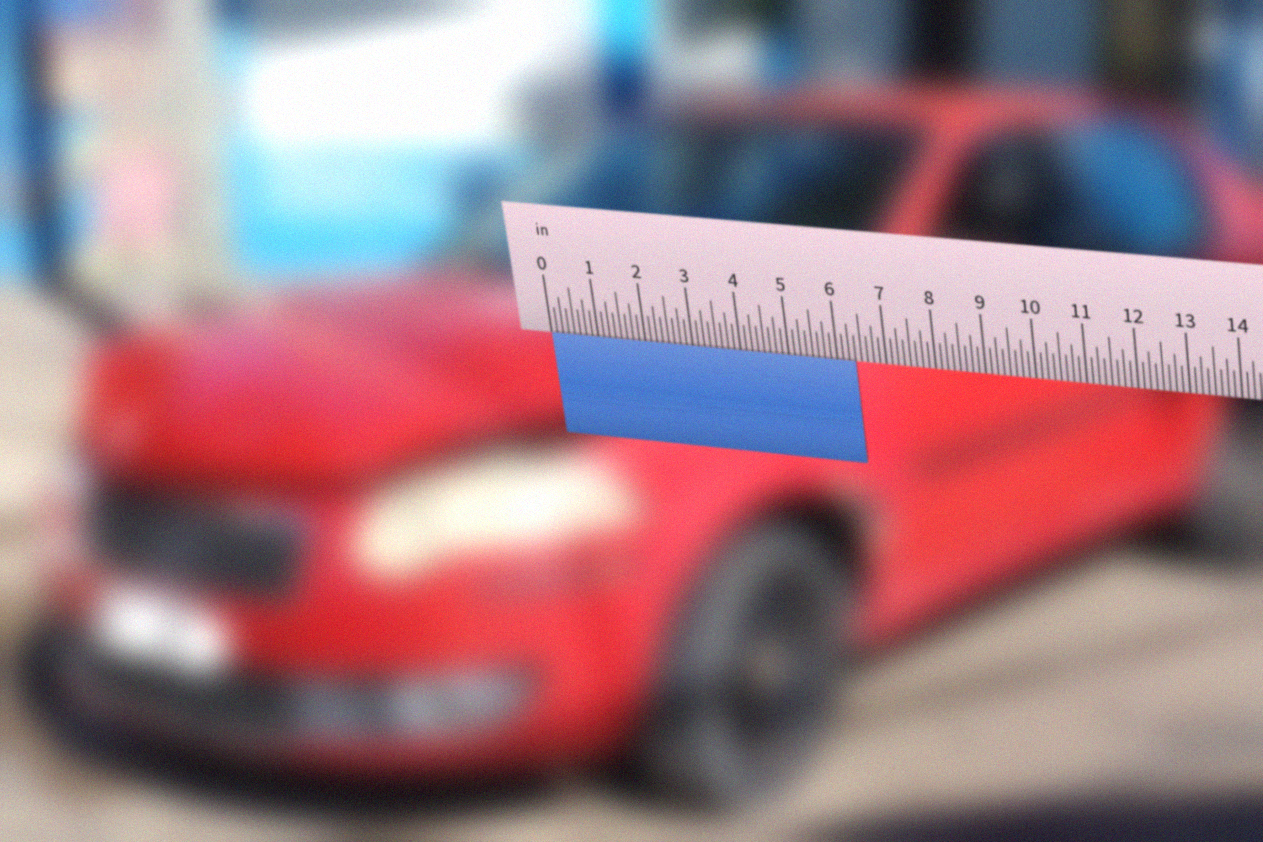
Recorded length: 6.375
